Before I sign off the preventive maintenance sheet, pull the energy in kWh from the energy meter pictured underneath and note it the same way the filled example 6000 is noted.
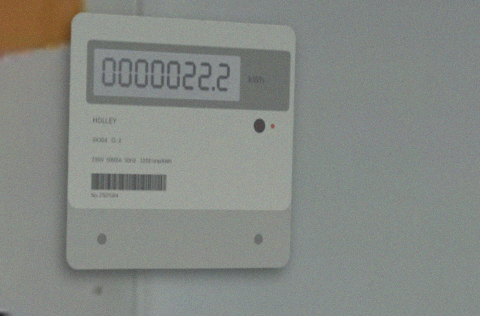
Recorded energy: 22.2
